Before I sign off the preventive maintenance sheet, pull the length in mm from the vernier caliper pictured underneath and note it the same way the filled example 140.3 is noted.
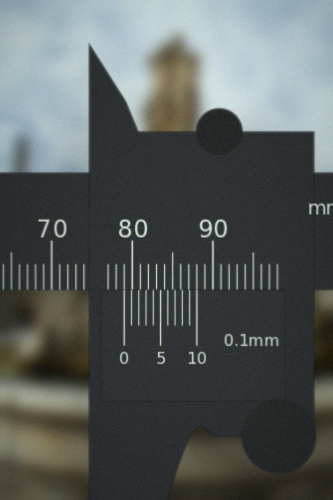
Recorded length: 79.0
